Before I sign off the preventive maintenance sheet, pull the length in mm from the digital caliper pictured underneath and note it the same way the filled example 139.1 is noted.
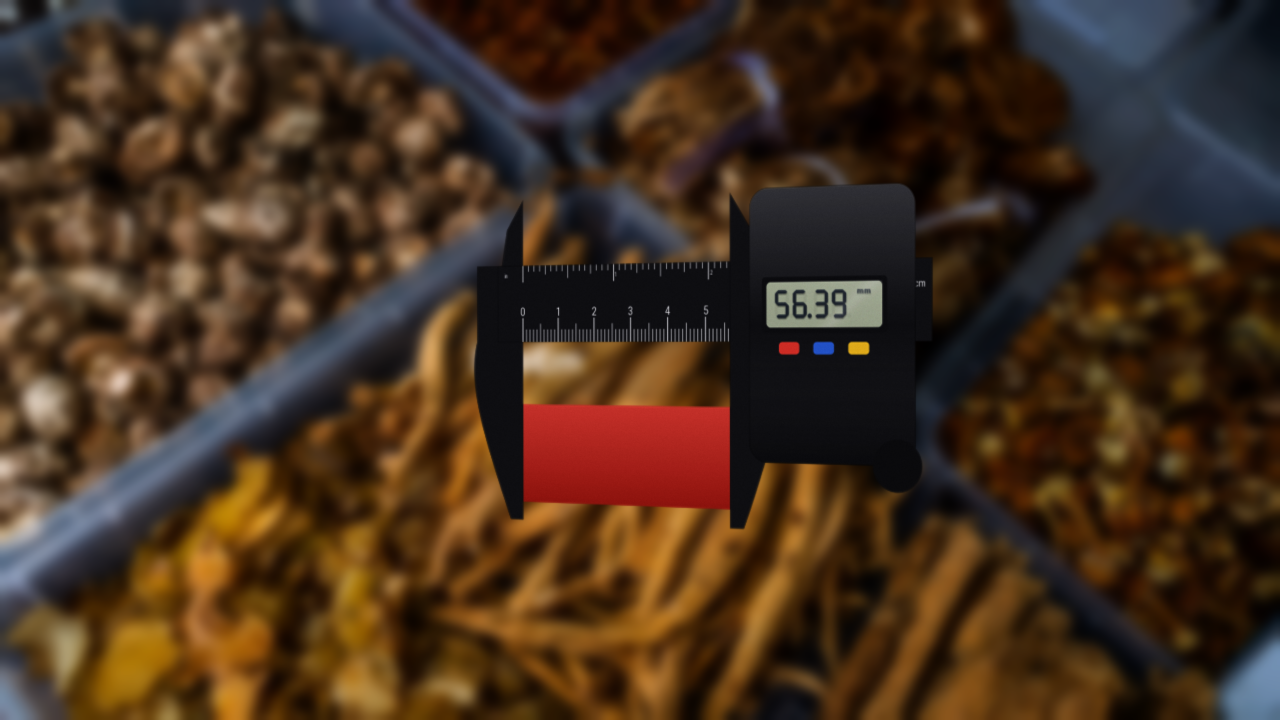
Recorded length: 56.39
